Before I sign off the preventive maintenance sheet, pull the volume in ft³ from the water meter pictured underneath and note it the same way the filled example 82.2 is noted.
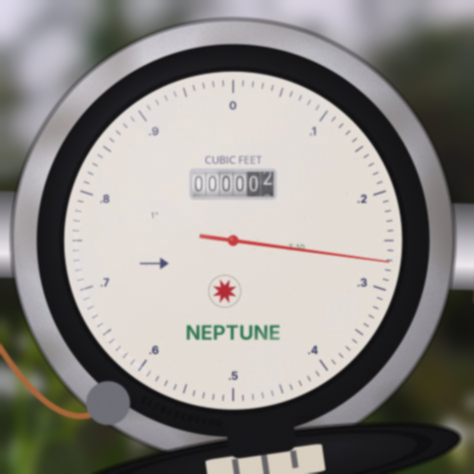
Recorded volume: 2.27
